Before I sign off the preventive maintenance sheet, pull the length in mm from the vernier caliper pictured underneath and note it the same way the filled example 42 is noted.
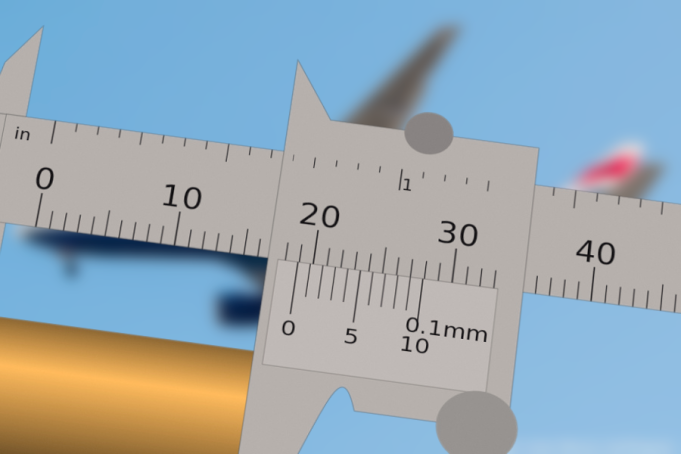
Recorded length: 18.9
